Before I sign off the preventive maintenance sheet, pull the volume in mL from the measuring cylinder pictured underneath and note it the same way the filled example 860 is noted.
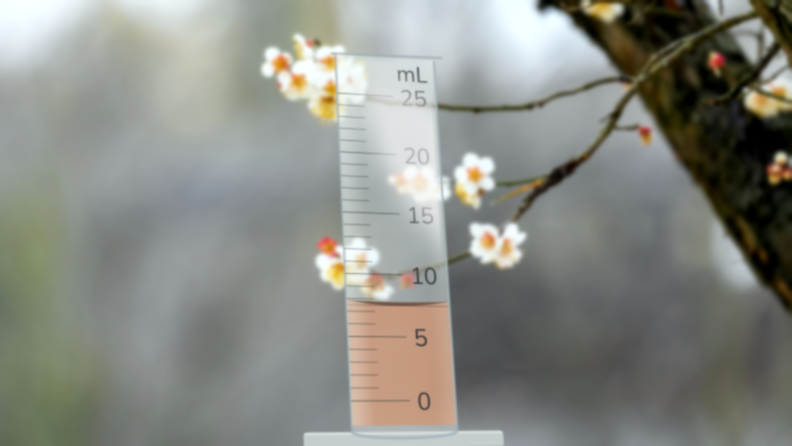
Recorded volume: 7.5
